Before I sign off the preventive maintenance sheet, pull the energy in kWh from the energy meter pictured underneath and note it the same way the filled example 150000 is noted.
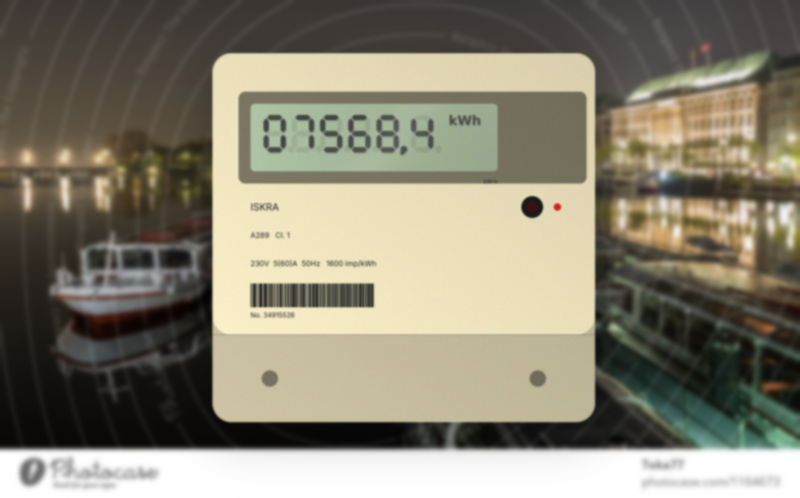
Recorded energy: 7568.4
